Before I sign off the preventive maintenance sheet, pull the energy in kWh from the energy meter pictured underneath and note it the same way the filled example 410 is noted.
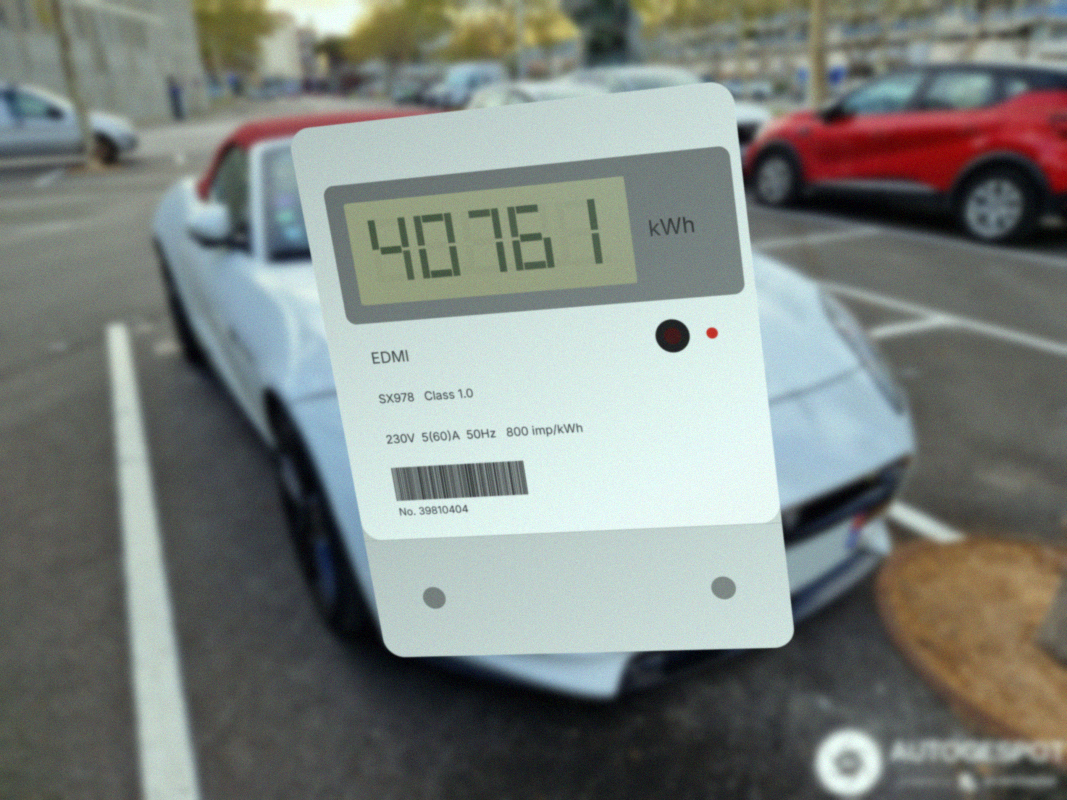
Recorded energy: 40761
